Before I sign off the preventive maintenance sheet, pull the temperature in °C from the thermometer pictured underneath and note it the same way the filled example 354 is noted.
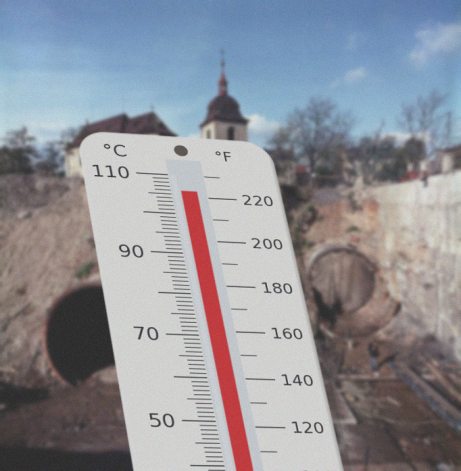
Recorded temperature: 106
